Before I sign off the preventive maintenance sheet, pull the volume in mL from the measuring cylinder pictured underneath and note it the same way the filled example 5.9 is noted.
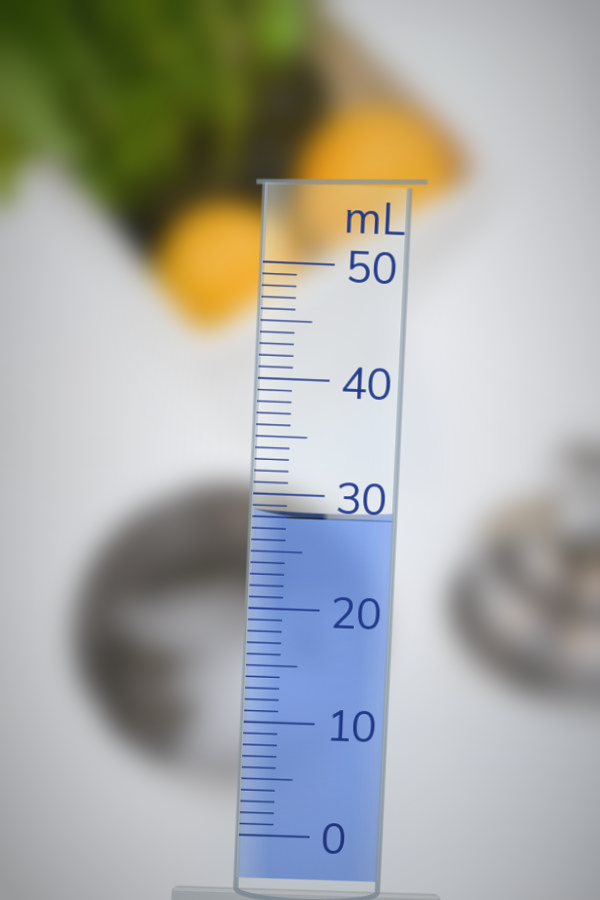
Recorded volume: 28
